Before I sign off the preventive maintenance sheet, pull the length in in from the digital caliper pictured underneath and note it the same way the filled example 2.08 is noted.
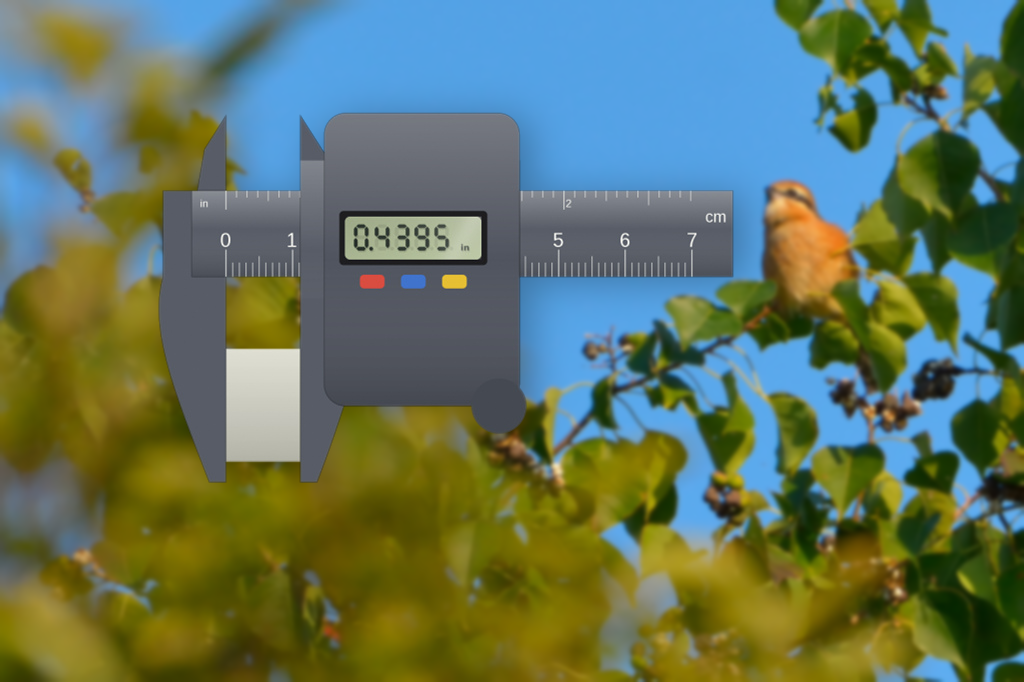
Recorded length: 0.4395
